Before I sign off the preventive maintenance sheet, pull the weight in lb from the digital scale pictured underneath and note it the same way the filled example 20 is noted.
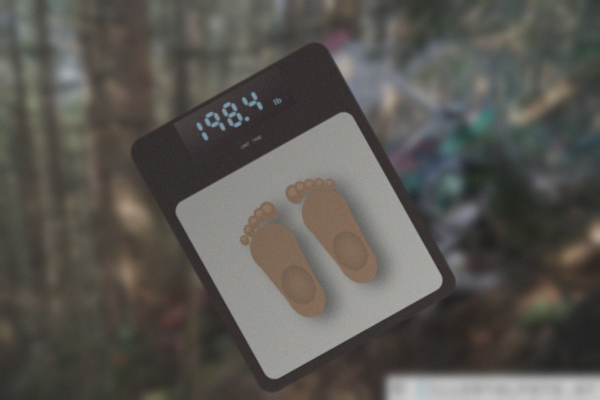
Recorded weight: 198.4
